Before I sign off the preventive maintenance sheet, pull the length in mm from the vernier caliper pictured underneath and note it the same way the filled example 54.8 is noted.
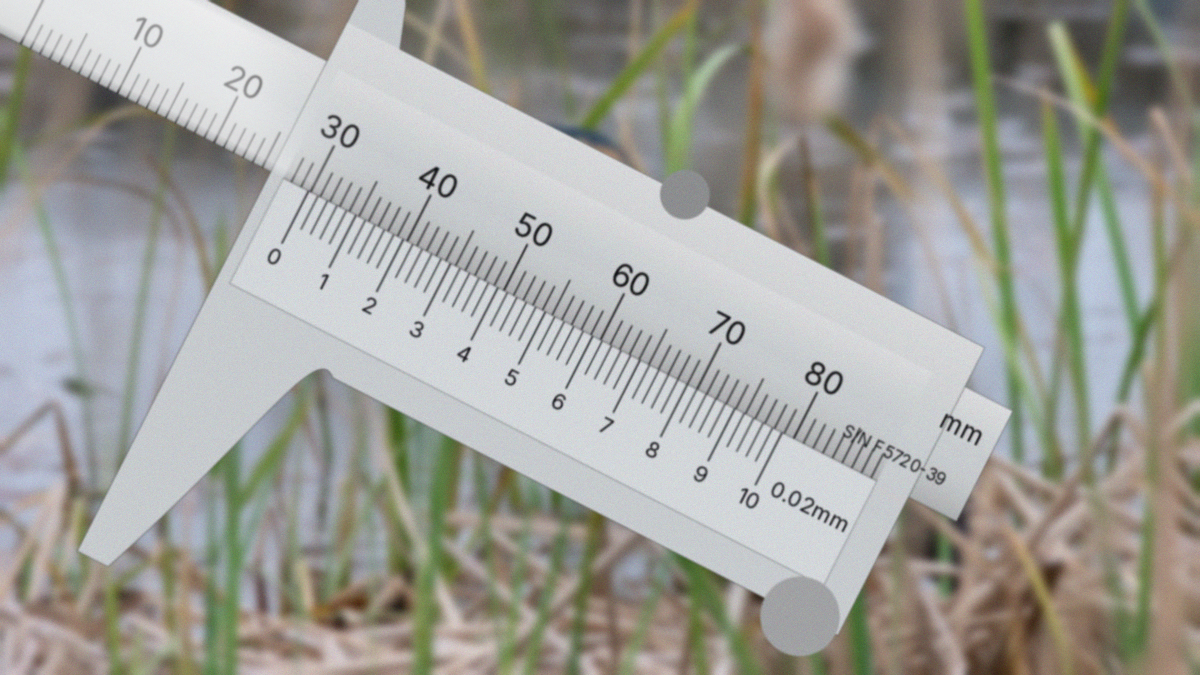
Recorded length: 29.8
